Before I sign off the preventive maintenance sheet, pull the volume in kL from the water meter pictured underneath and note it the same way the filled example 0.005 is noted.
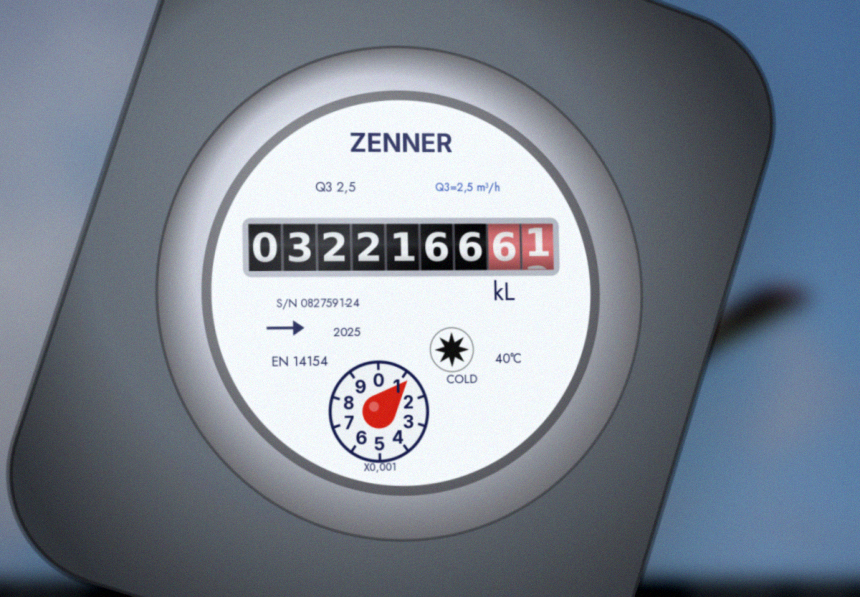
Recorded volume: 322166.611
